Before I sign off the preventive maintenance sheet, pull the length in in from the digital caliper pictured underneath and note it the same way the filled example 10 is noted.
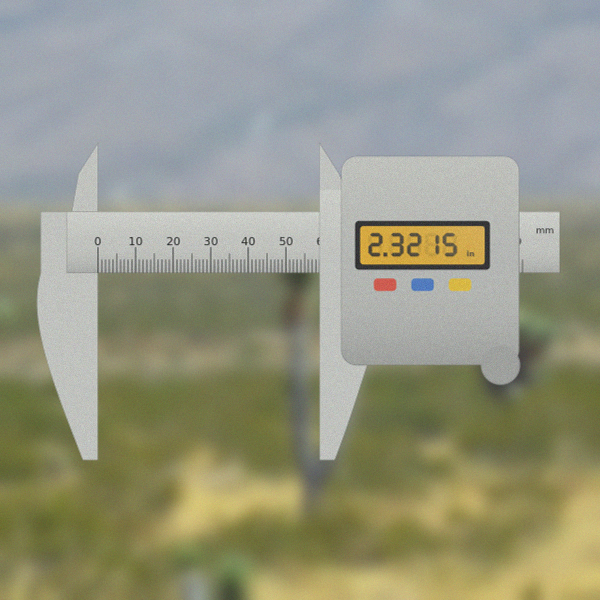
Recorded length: 2.3215
